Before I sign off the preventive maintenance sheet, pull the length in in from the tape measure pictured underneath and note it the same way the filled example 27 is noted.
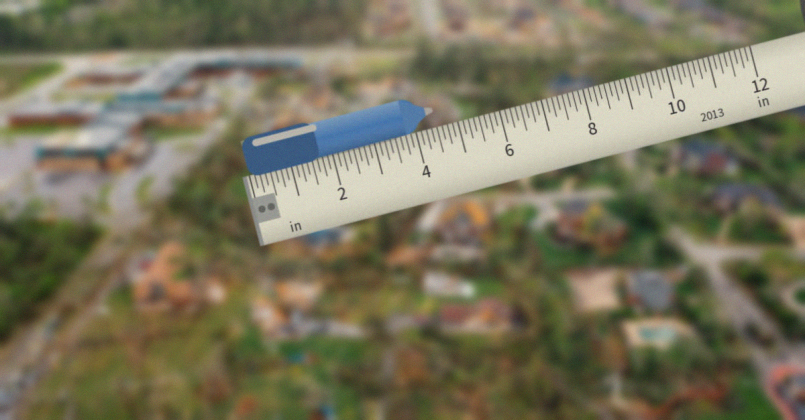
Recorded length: 4.5
